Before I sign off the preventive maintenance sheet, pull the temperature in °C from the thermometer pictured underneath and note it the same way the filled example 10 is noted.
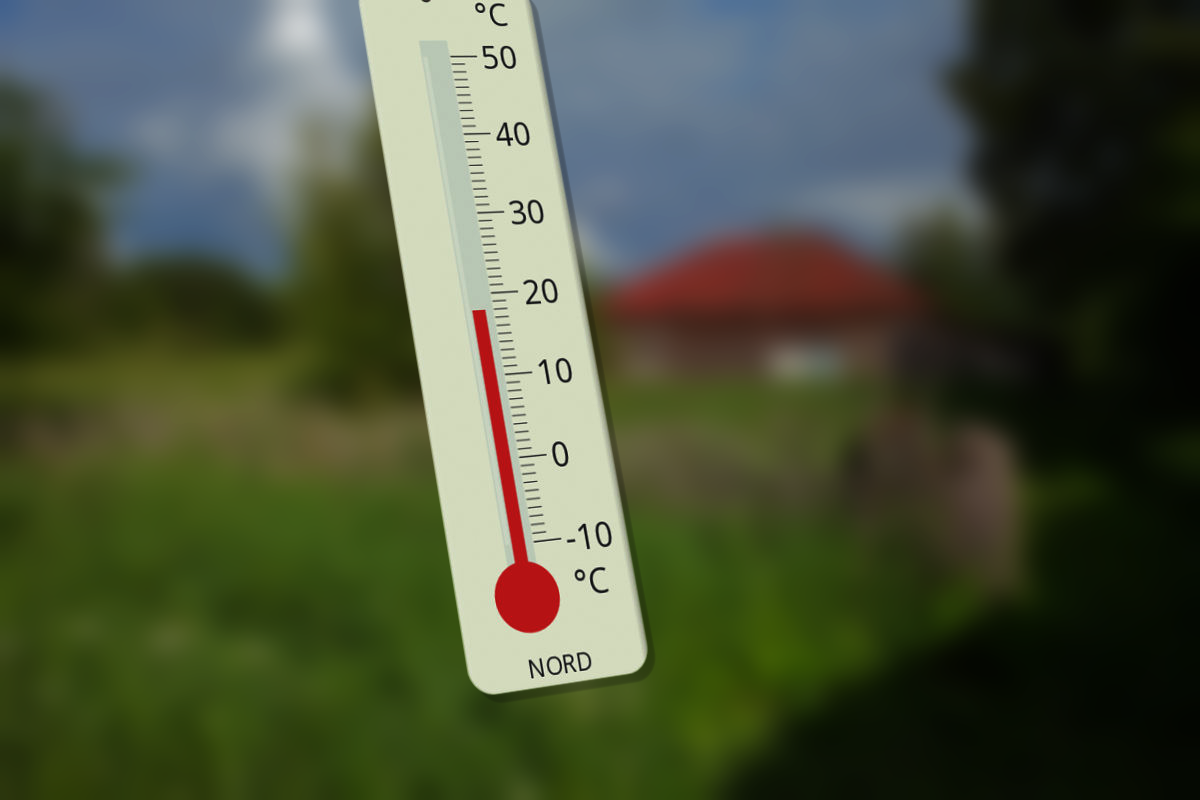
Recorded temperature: 18
